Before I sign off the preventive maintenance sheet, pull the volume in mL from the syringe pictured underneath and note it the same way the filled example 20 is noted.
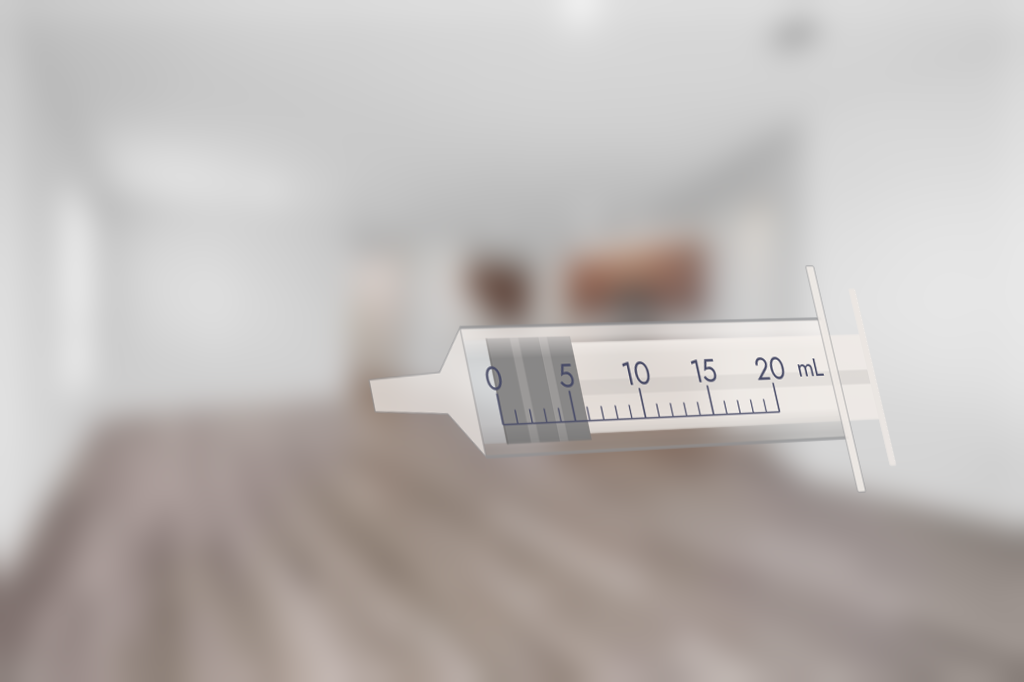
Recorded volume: 0
